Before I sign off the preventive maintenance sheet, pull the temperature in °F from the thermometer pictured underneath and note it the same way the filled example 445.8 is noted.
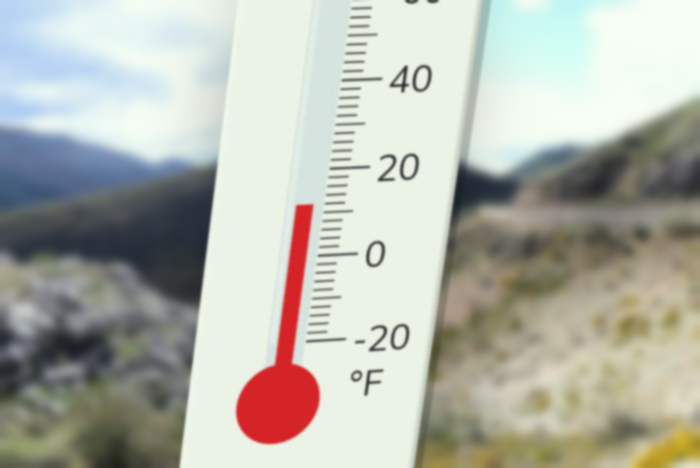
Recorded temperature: 12
